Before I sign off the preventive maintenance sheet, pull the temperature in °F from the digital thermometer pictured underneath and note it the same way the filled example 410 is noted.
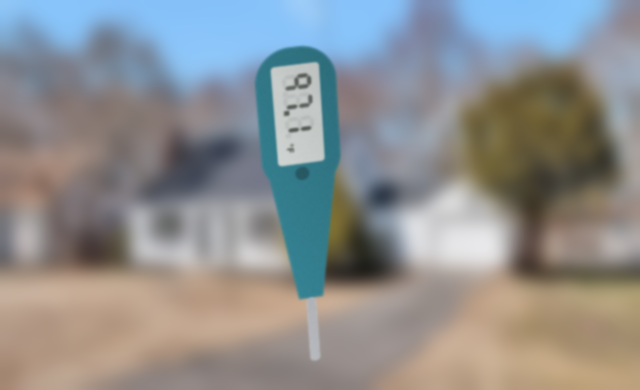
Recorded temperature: 97.1
